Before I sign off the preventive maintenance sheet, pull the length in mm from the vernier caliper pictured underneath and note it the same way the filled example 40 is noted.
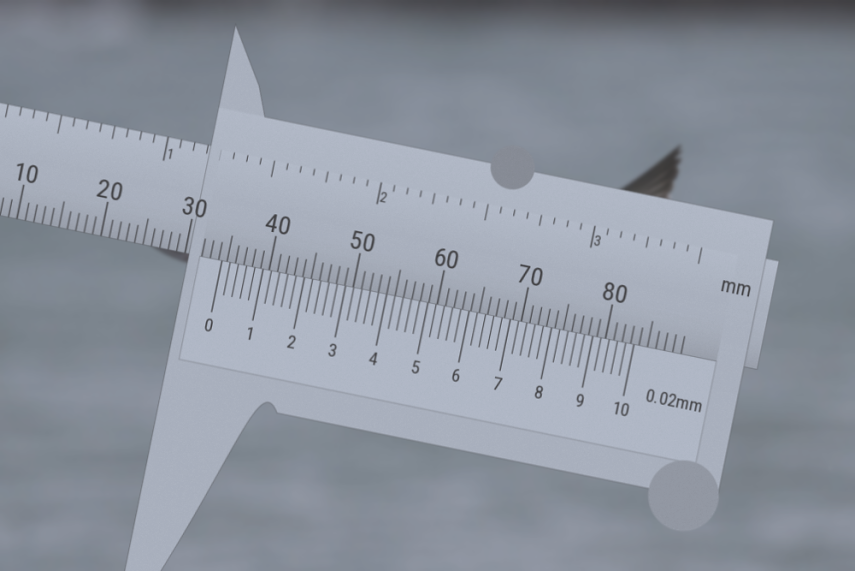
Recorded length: 34.4
